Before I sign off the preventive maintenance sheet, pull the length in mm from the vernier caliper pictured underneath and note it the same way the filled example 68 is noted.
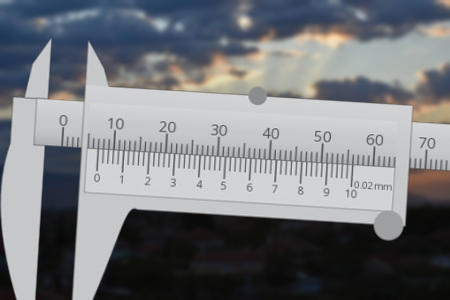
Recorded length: 7.0
